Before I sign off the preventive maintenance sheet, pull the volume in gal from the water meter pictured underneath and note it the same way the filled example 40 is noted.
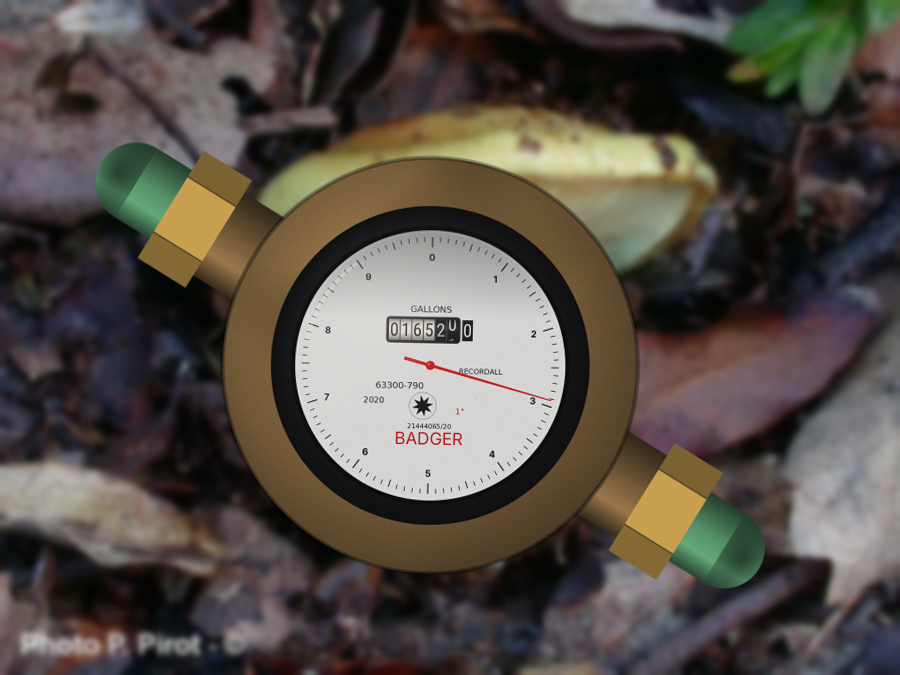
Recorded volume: 165202.9
